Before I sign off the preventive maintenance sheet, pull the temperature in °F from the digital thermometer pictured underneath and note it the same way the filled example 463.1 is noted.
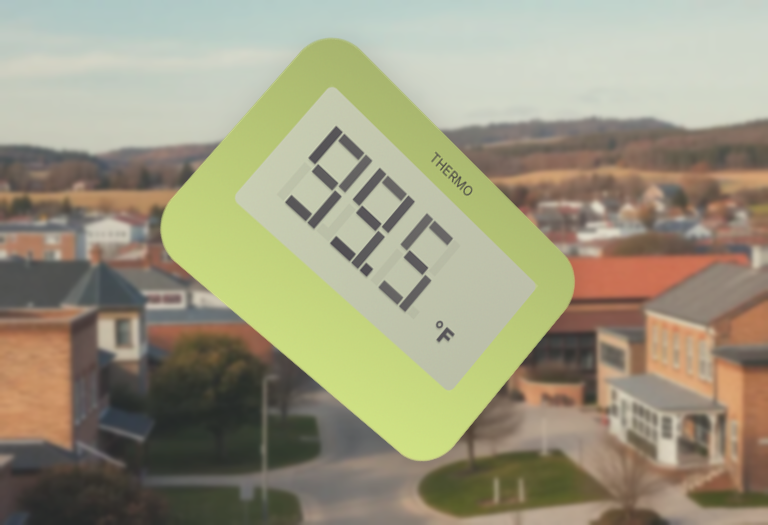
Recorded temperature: 99.5
